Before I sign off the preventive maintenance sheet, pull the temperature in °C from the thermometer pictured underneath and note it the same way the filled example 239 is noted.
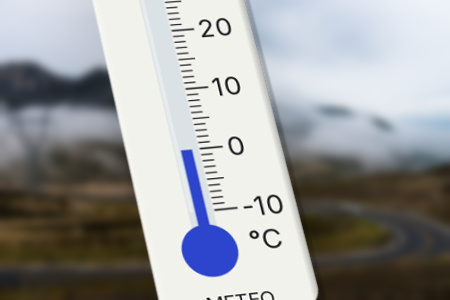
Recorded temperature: 0
